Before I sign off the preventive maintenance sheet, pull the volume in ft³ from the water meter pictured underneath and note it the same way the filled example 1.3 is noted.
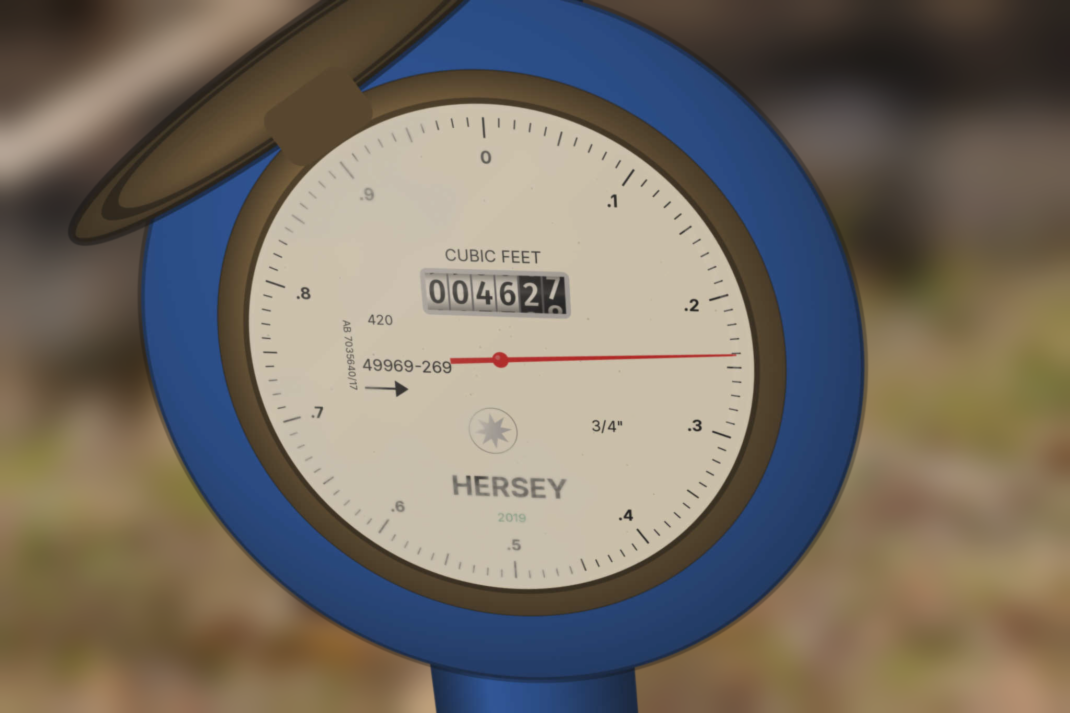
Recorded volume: 4627.24
